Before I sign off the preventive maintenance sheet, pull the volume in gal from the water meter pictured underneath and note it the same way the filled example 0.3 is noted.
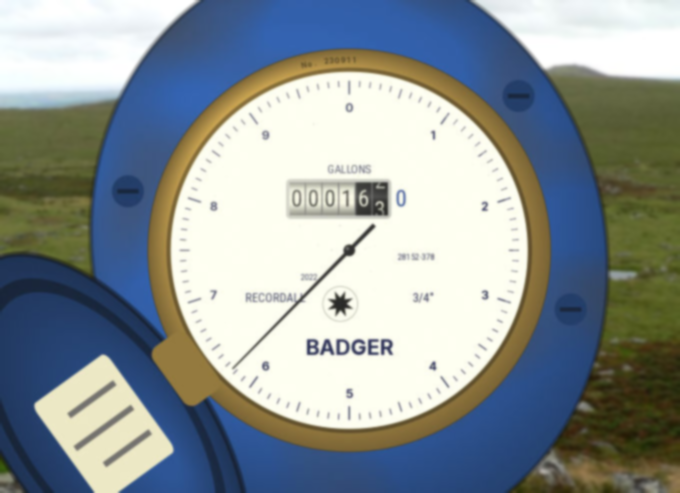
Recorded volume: 1626.2
